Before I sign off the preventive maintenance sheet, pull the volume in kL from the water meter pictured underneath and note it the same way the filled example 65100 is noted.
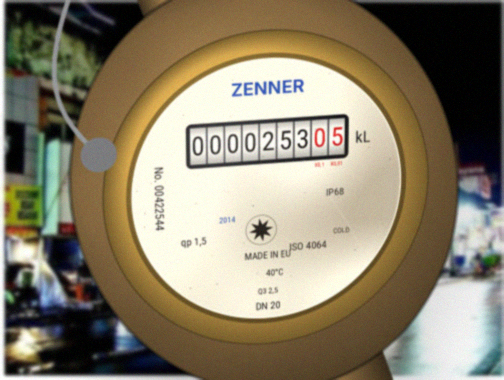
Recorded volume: 253.05
